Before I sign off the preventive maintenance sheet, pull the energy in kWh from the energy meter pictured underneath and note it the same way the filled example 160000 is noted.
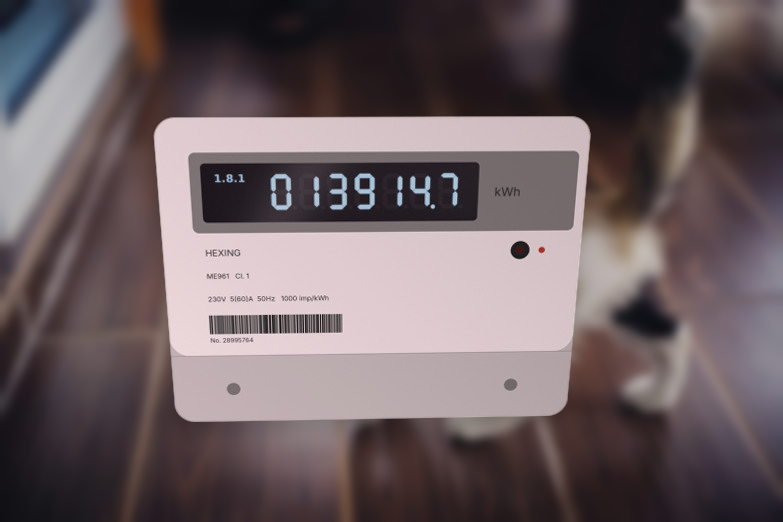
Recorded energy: 13914.7
